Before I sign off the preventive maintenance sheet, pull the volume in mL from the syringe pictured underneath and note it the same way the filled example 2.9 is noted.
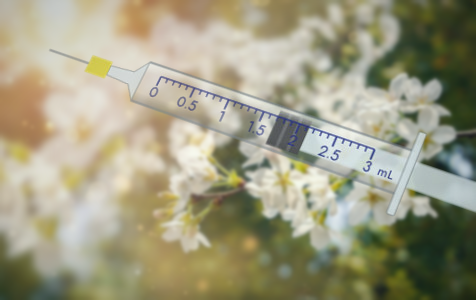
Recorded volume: 1.7
